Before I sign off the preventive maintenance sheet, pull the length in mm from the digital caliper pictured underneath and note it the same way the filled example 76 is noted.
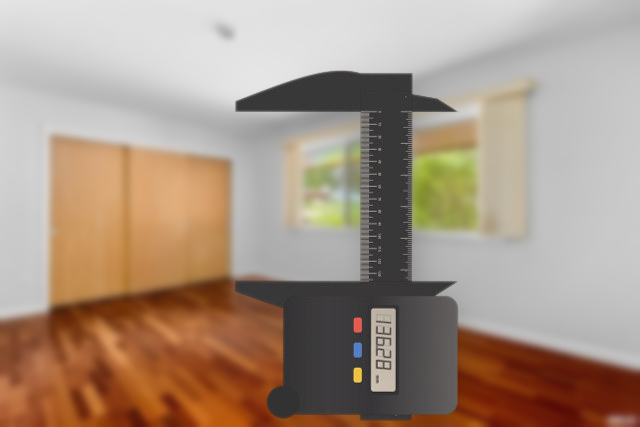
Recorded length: 136.28
